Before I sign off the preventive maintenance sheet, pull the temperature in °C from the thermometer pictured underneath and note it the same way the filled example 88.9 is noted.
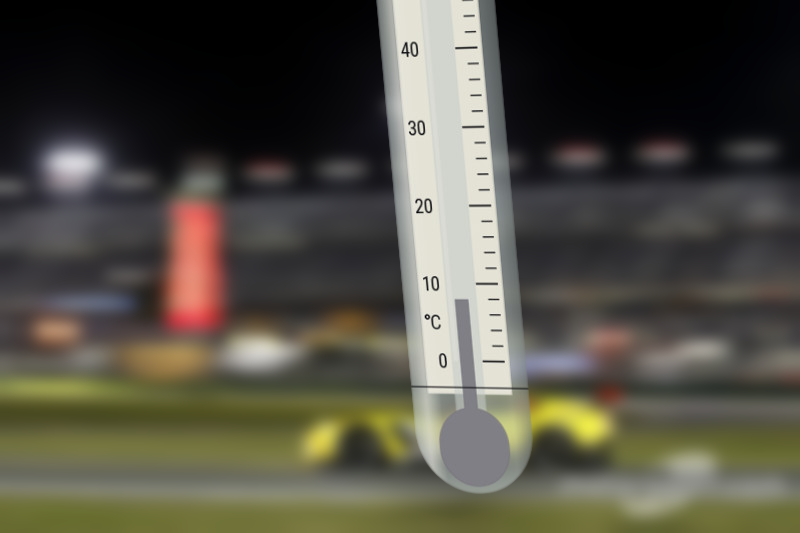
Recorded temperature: 8
